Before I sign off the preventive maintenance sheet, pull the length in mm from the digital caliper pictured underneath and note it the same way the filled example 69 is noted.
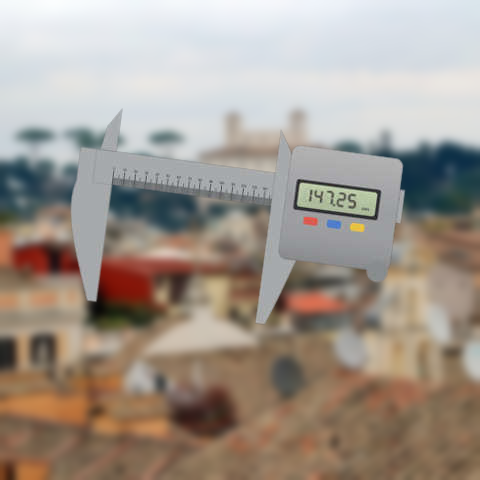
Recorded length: 147.25
